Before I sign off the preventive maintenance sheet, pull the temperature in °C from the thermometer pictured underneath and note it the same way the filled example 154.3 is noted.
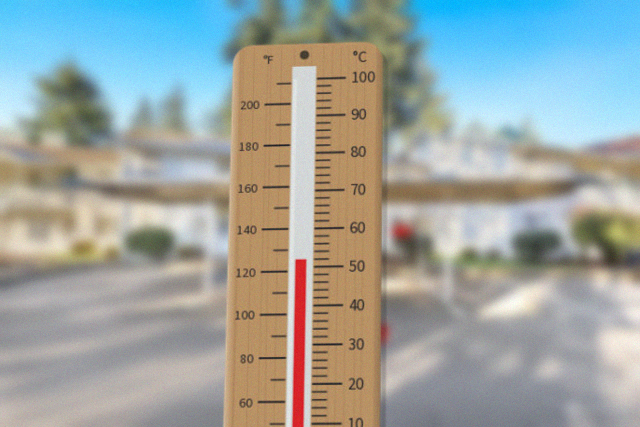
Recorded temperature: 52
